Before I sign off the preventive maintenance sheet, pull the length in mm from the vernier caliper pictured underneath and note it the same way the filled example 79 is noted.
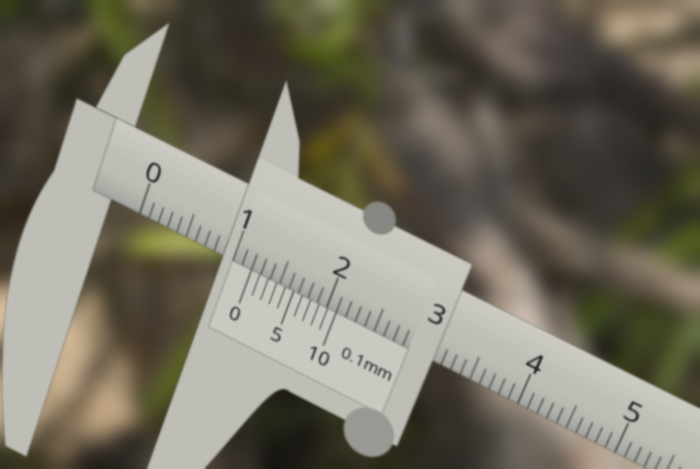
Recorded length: 12.0
